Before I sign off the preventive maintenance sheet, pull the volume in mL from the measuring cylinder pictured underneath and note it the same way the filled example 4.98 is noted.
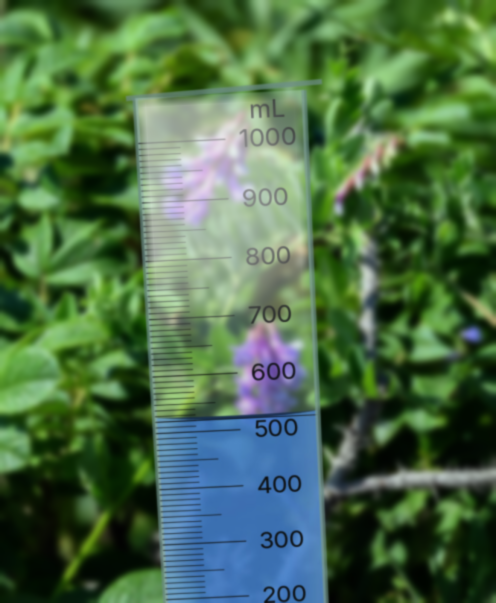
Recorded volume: 520
